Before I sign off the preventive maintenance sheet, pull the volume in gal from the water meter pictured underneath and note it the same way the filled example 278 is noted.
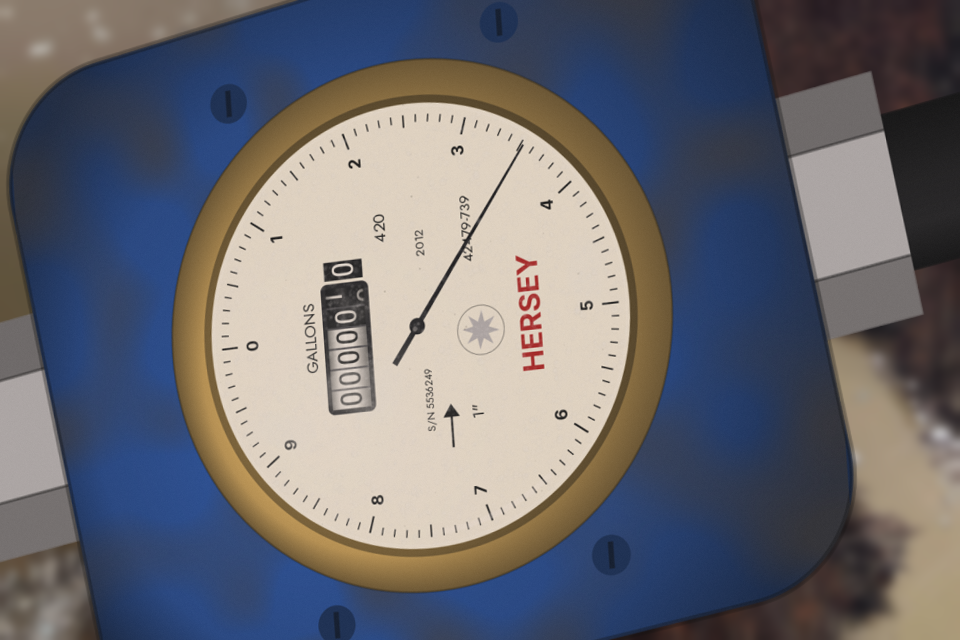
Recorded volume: 13.5
